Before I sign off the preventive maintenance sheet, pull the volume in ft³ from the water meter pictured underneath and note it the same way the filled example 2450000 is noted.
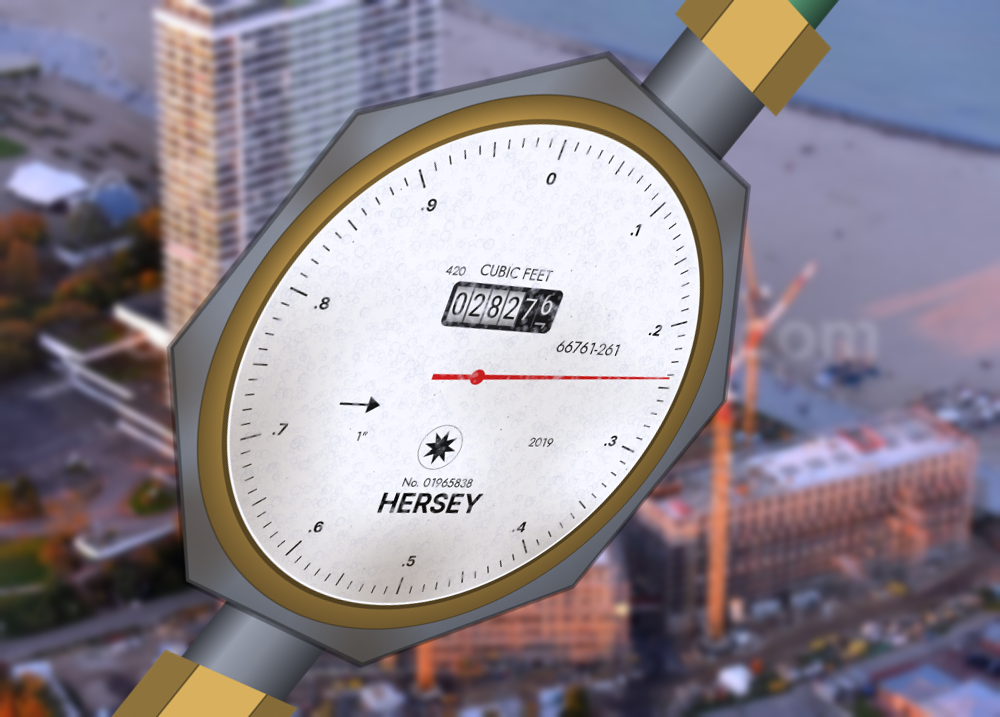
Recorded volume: 28276.24
